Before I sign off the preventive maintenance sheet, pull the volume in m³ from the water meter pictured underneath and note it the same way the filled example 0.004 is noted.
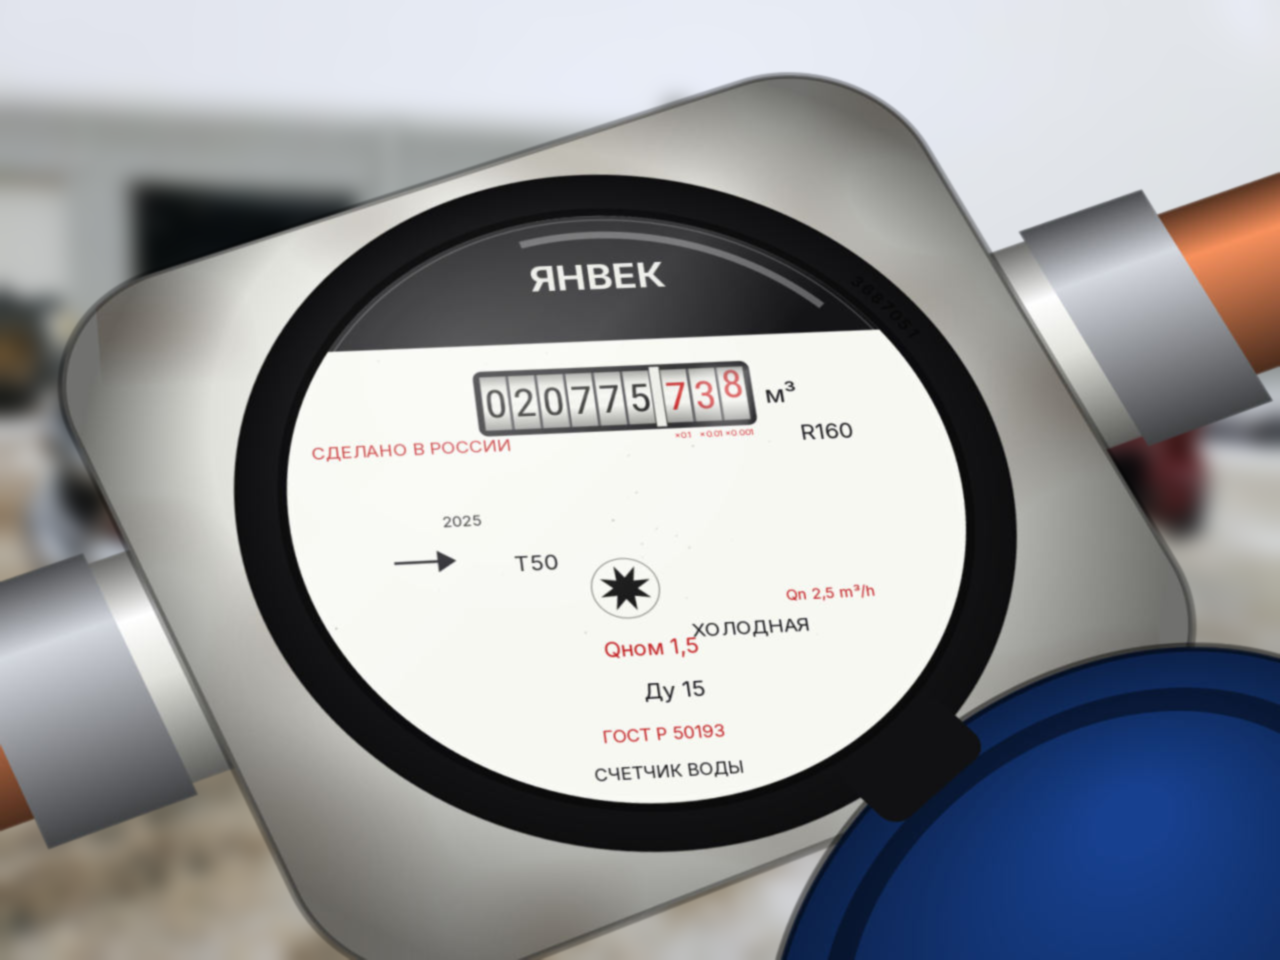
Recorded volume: 20775.738
